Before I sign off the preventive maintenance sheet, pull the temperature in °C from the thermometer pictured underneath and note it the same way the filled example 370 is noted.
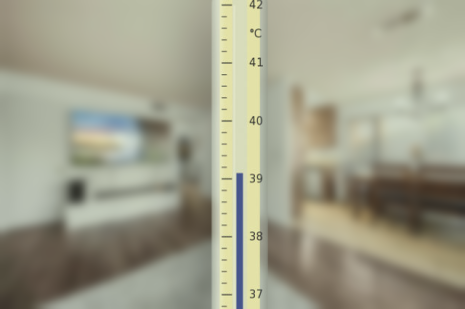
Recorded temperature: 39.1
